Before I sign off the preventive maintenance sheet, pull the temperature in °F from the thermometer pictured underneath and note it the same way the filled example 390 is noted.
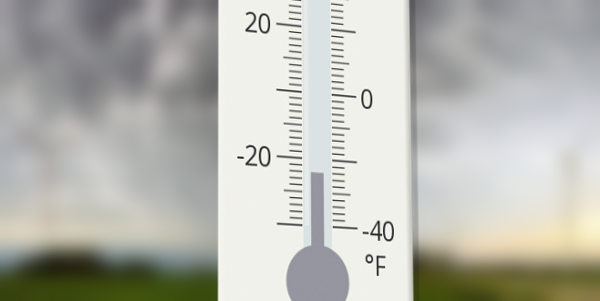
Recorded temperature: -24
